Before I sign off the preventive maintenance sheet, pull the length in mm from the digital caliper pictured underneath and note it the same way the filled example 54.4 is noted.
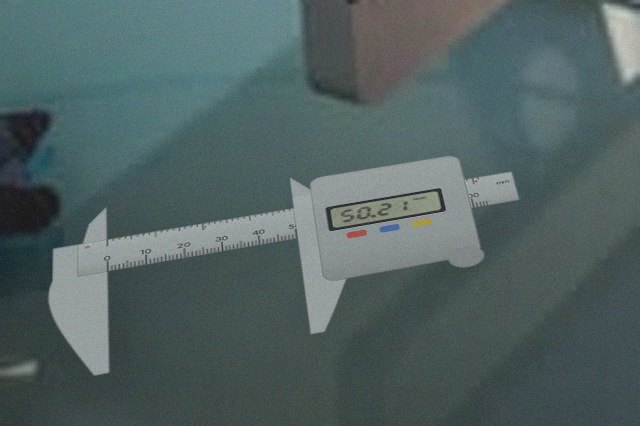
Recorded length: 50.21
